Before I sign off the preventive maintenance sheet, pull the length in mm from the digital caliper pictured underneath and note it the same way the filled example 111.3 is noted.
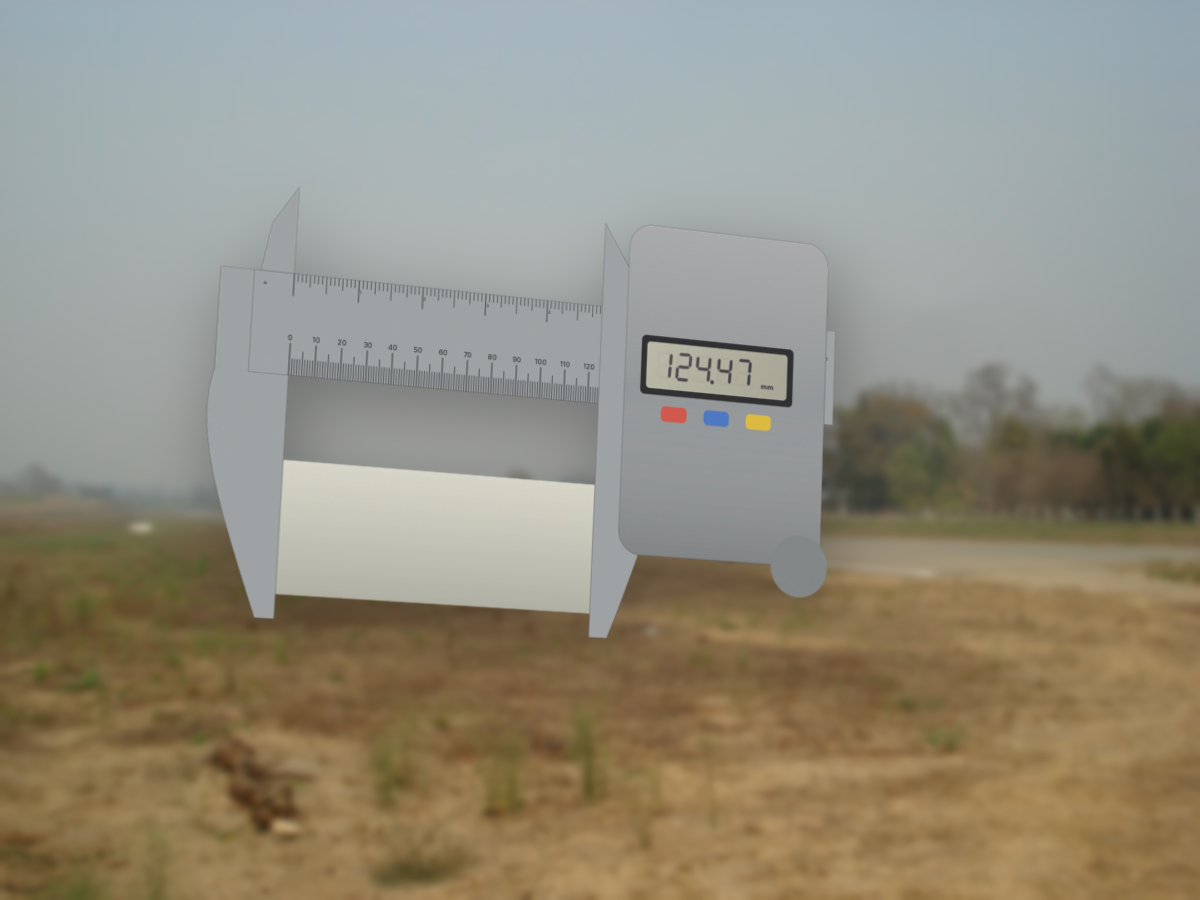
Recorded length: 124.47
